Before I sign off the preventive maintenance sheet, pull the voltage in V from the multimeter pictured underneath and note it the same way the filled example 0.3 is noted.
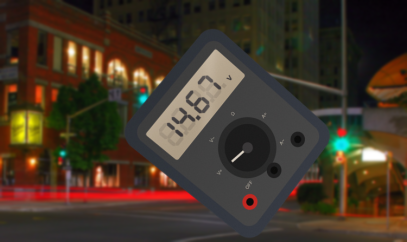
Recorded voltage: 14.67
